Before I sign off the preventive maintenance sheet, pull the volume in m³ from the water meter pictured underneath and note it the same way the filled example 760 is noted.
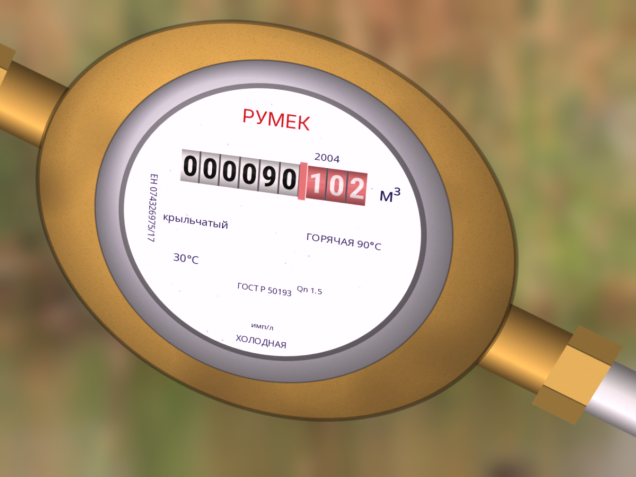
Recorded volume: 90.102
